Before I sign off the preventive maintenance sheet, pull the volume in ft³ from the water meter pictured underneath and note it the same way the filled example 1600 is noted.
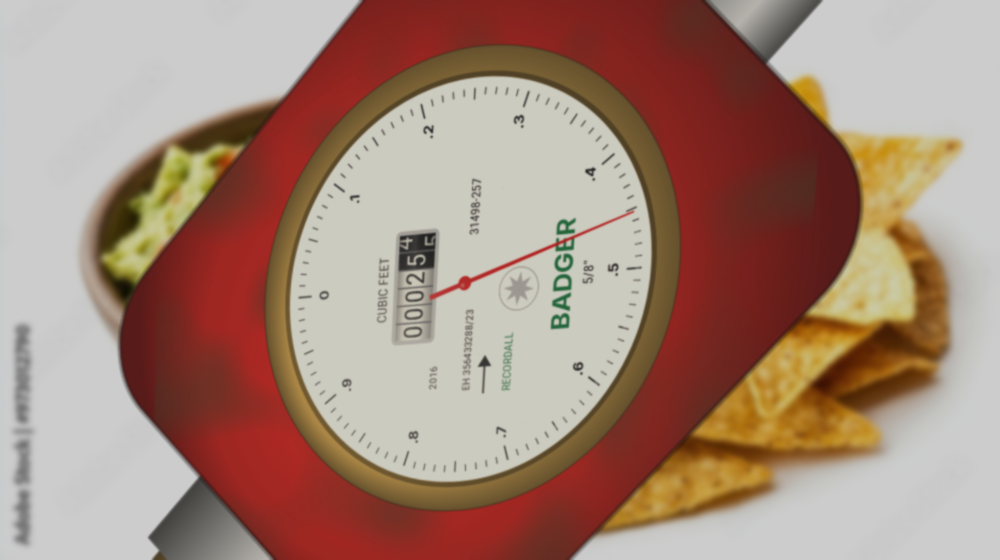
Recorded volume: 254.45
